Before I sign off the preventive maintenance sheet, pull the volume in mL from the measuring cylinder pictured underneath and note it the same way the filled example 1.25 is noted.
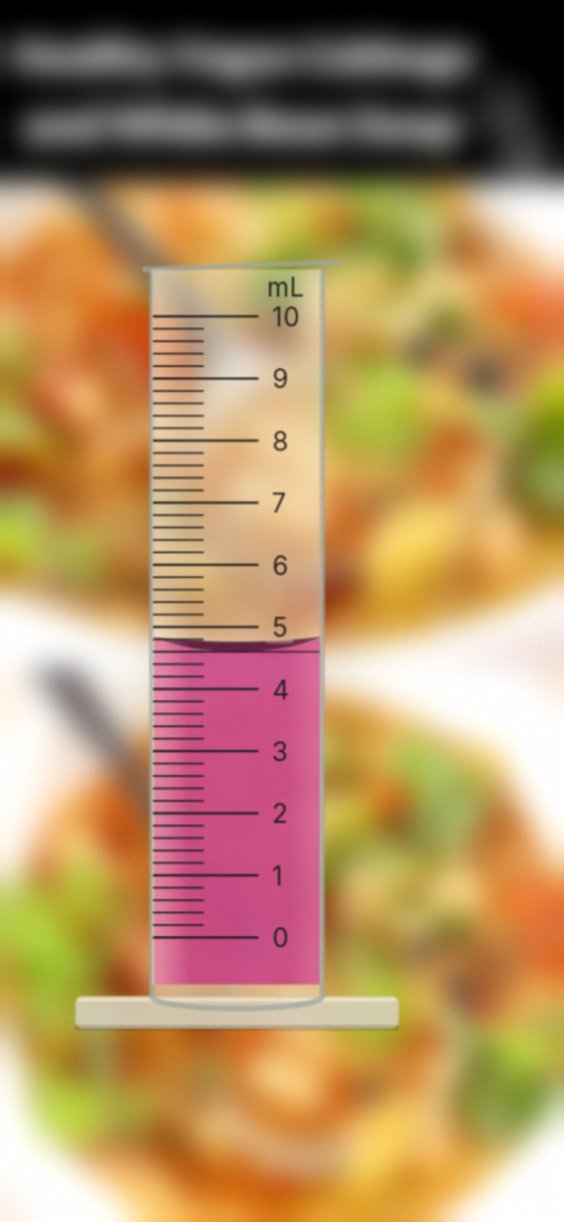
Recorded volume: 4.6
